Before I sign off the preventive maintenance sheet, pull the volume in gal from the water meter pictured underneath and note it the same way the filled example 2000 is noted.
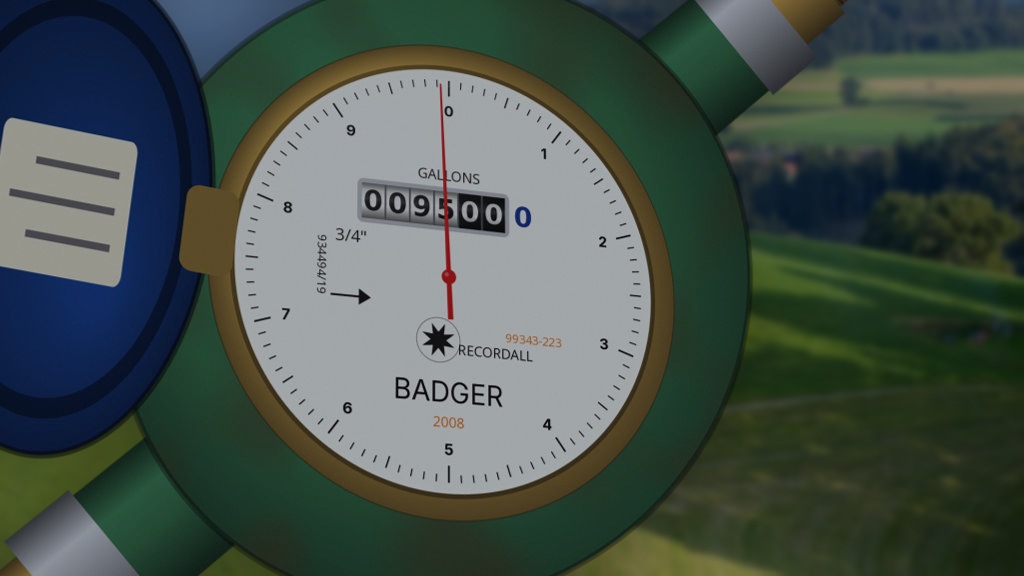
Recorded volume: 94999.9
